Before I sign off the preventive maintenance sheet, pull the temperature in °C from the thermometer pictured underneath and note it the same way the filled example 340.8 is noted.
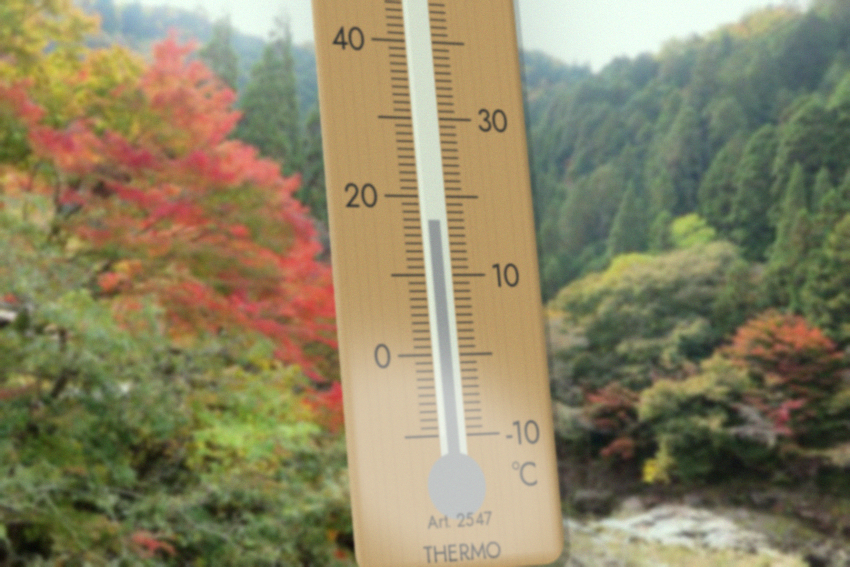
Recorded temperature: 17
